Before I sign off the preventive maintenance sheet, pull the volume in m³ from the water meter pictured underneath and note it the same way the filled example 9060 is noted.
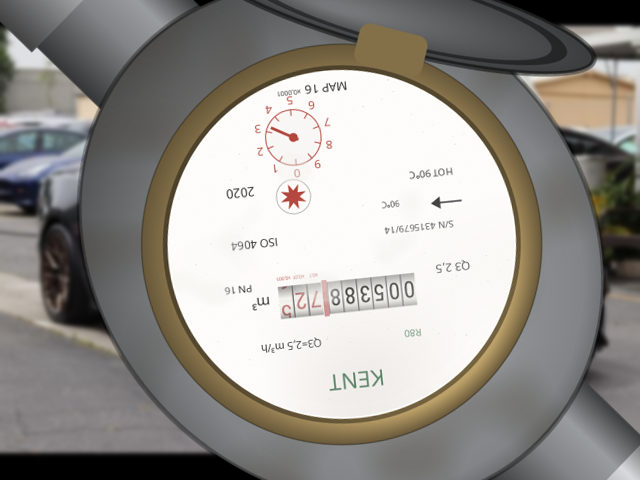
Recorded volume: 5388.7253
